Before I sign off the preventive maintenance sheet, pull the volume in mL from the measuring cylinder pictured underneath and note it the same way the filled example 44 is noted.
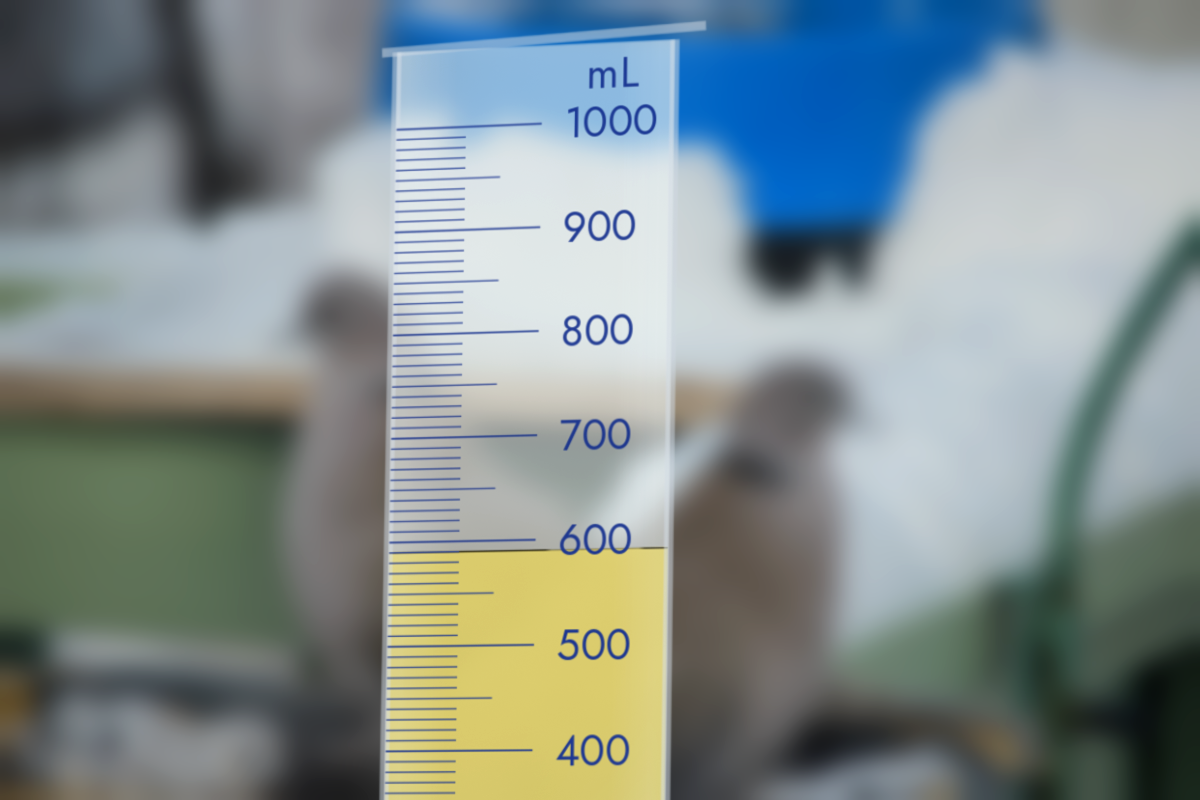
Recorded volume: 590
